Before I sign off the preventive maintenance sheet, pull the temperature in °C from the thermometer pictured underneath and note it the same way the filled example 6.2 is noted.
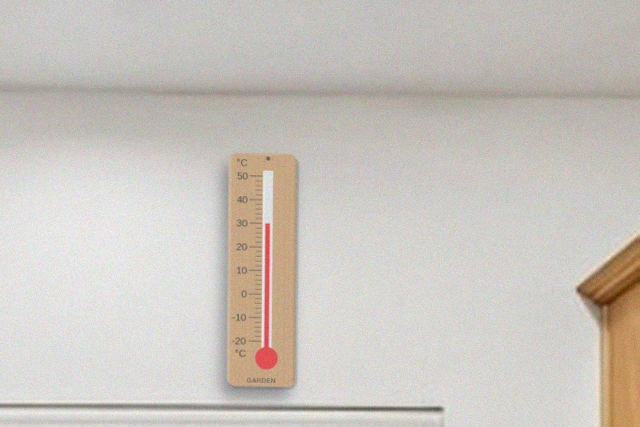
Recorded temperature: 30
